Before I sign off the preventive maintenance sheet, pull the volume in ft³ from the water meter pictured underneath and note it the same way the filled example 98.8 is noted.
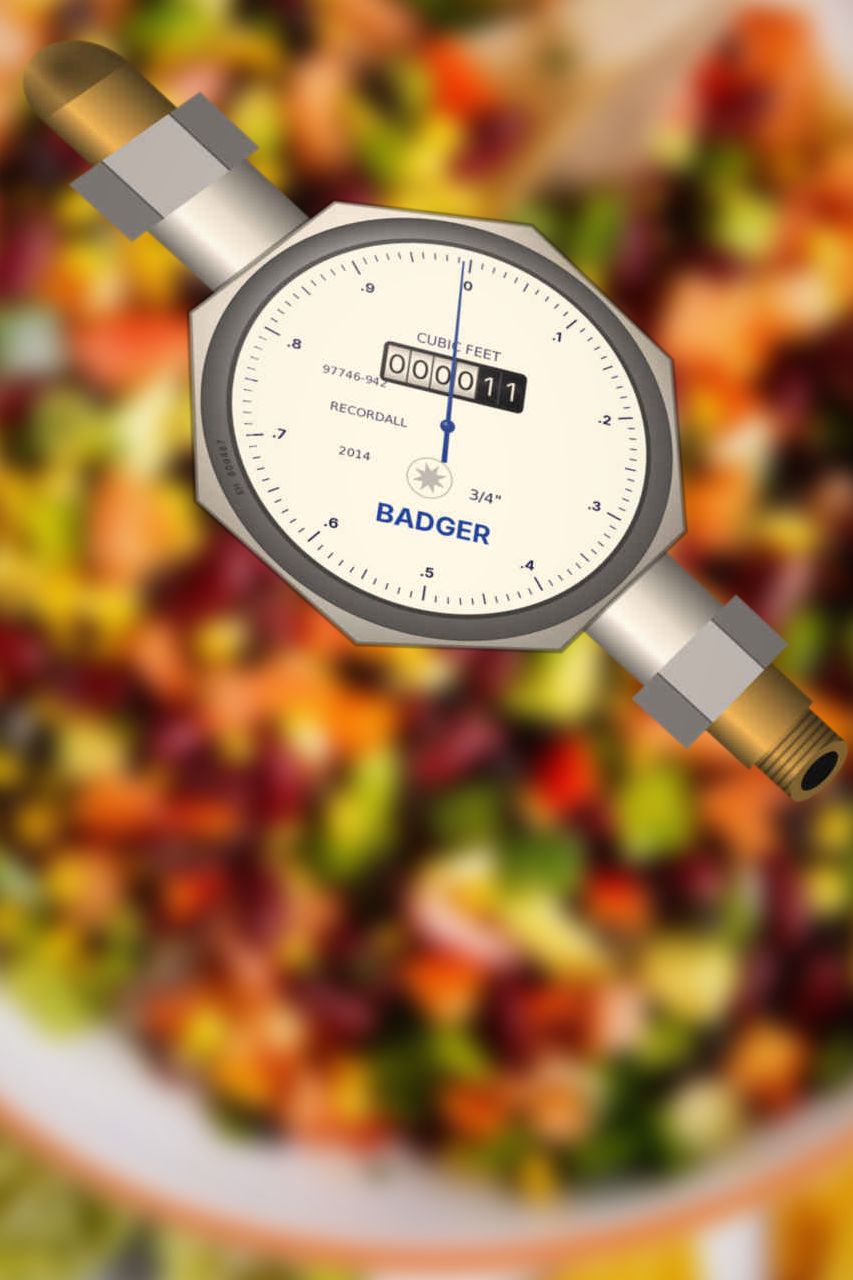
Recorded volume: 10.99
